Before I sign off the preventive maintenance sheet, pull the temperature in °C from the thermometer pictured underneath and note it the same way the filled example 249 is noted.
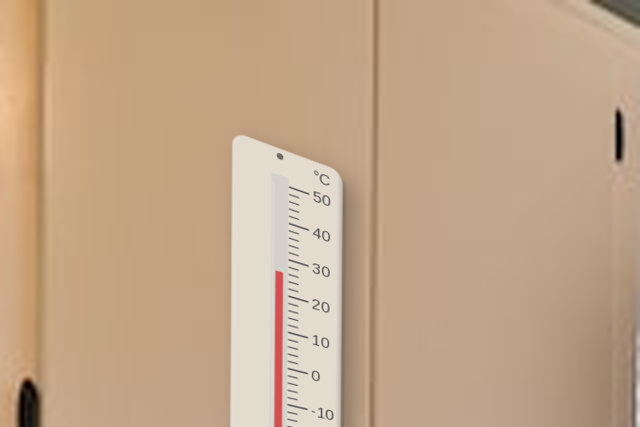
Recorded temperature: 26
